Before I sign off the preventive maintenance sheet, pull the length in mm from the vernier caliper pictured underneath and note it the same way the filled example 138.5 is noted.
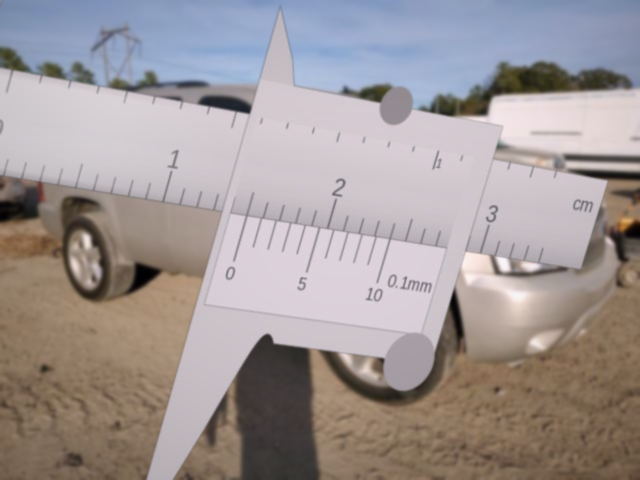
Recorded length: 15.0
